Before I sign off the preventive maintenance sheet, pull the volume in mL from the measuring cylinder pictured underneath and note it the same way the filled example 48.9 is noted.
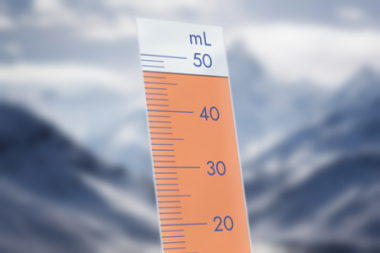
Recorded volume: 47
